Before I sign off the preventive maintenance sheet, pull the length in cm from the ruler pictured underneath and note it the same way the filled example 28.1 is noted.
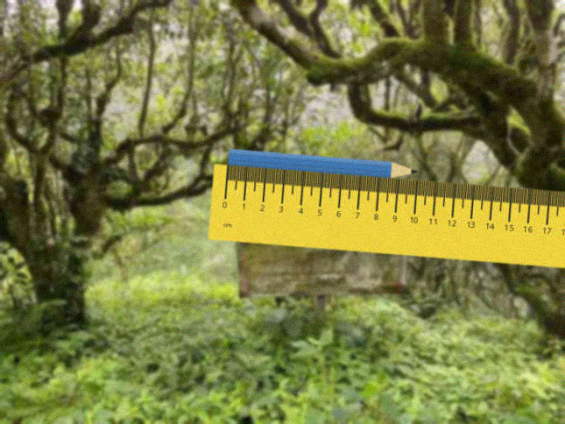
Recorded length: 10
